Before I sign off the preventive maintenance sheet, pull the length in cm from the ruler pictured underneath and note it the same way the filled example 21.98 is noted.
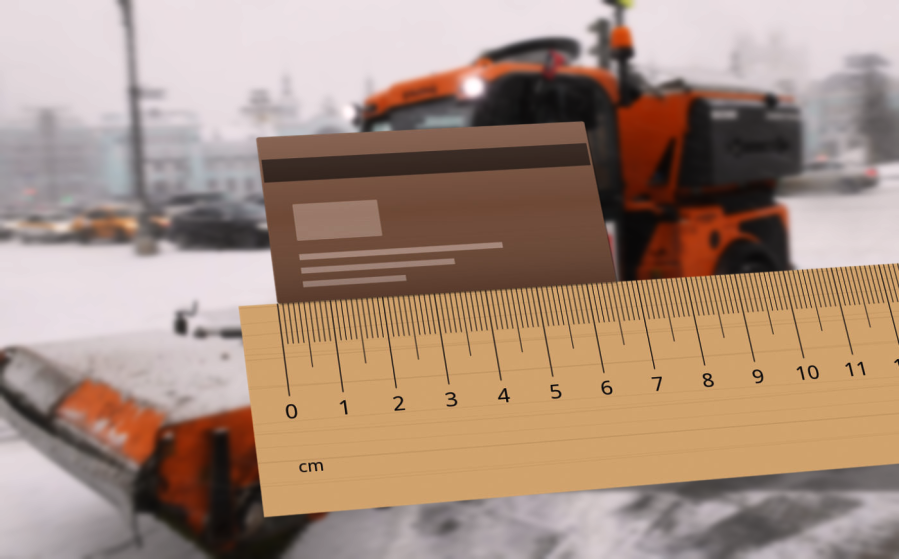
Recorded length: 6.6
